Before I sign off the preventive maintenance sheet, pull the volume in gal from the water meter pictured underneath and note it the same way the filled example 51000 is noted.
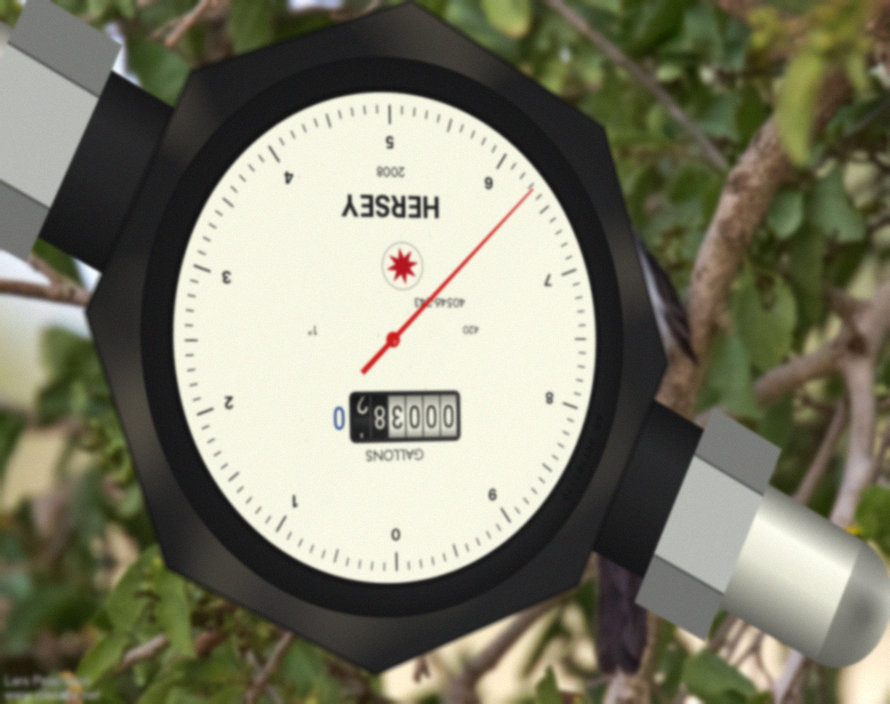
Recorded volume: 3816.3
